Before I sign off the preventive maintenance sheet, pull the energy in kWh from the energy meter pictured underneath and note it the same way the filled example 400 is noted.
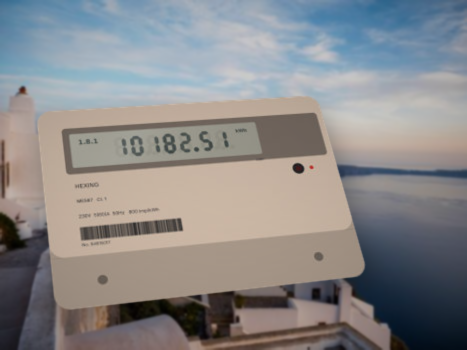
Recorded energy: 10182.51
